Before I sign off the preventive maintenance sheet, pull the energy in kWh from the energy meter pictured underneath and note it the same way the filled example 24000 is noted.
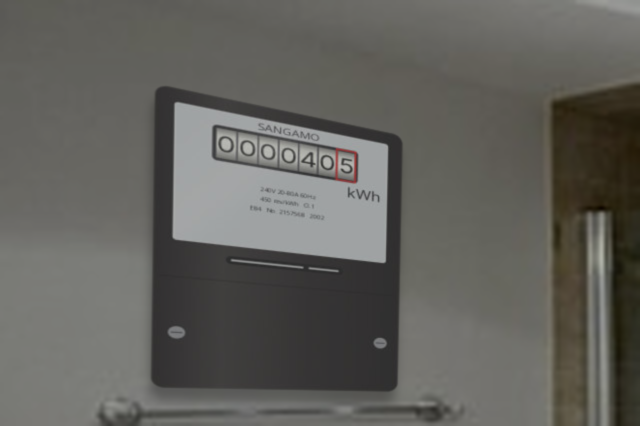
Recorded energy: 40.5
